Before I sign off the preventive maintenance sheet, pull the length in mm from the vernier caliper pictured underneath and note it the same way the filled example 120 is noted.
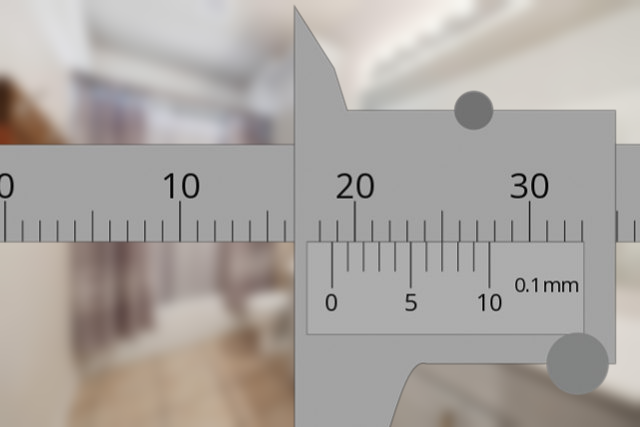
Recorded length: 18.7
